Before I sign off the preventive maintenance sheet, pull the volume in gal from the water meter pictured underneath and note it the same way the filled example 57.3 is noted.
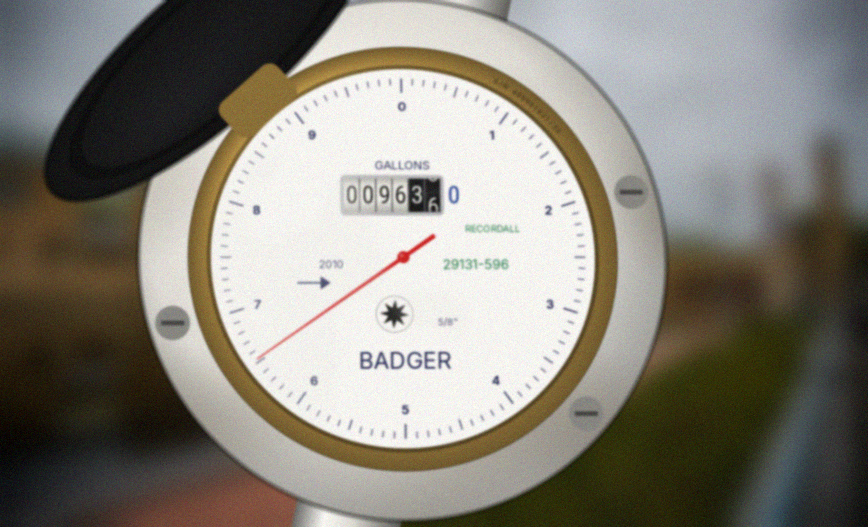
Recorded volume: 96356.5
